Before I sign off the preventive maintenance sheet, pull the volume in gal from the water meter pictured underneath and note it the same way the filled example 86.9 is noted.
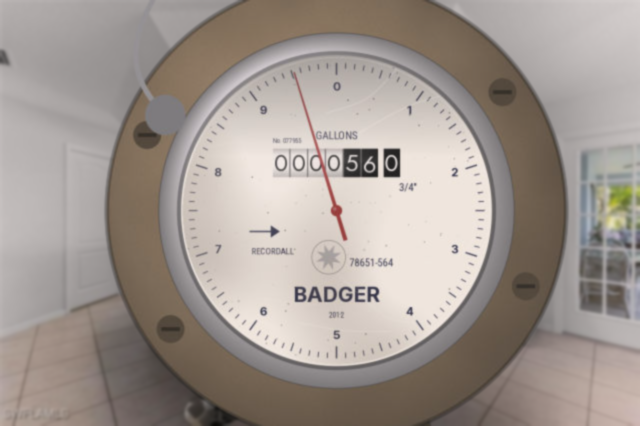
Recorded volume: 559.5
